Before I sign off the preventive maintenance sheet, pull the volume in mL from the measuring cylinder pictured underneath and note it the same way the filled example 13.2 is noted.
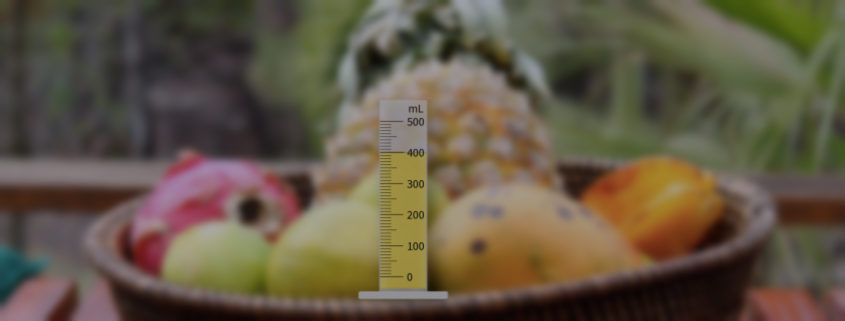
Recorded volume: 400
